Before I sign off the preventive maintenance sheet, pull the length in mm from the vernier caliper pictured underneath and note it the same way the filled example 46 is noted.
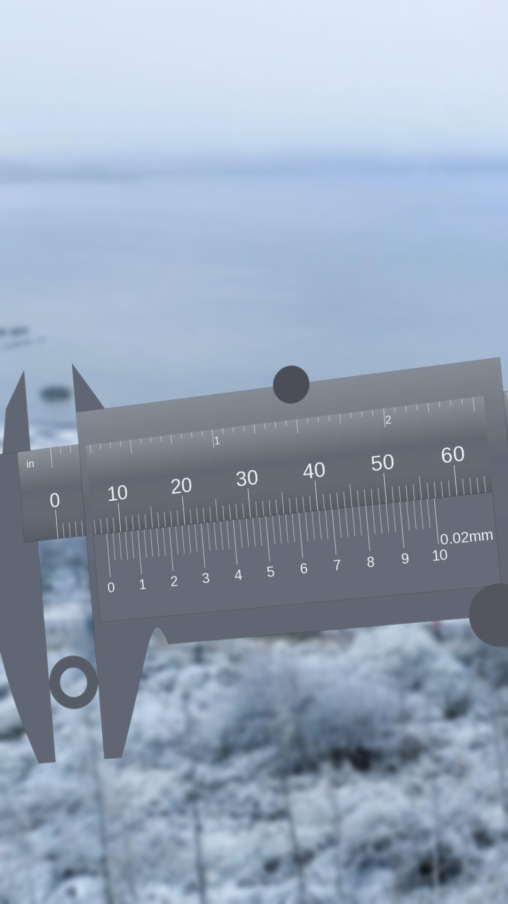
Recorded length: 7.8
